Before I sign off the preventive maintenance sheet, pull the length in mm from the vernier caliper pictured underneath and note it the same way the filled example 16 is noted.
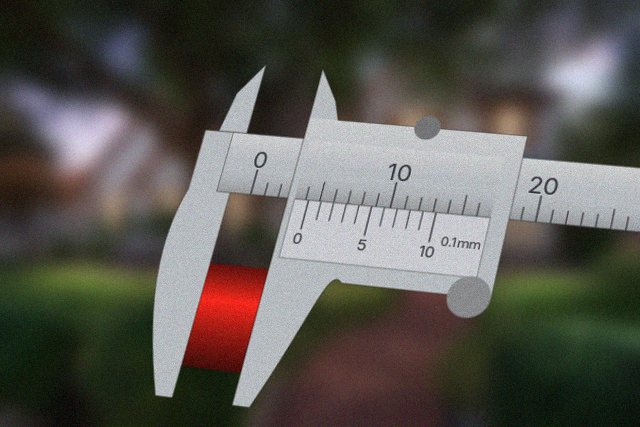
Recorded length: 4.2
